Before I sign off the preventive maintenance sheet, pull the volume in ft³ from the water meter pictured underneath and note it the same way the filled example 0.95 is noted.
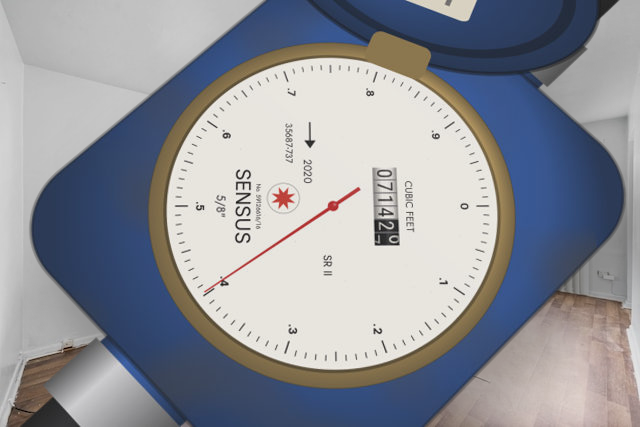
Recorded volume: 71426.40
